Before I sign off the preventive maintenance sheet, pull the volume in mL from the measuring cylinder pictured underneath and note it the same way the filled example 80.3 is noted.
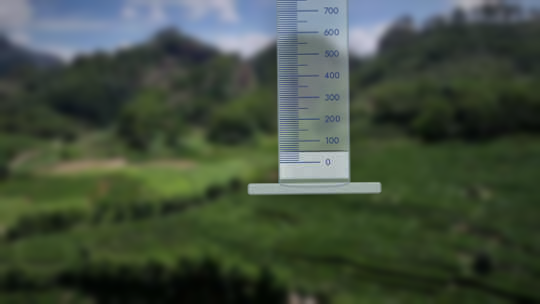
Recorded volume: 50
